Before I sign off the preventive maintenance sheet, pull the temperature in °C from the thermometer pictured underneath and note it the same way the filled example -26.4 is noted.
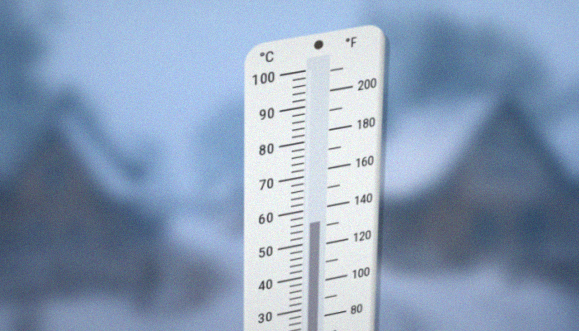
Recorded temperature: 56
